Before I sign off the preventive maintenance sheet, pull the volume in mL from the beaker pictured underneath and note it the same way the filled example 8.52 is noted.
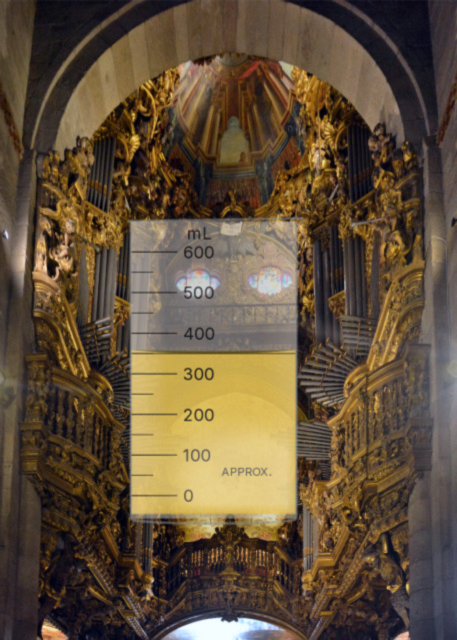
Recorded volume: 350
